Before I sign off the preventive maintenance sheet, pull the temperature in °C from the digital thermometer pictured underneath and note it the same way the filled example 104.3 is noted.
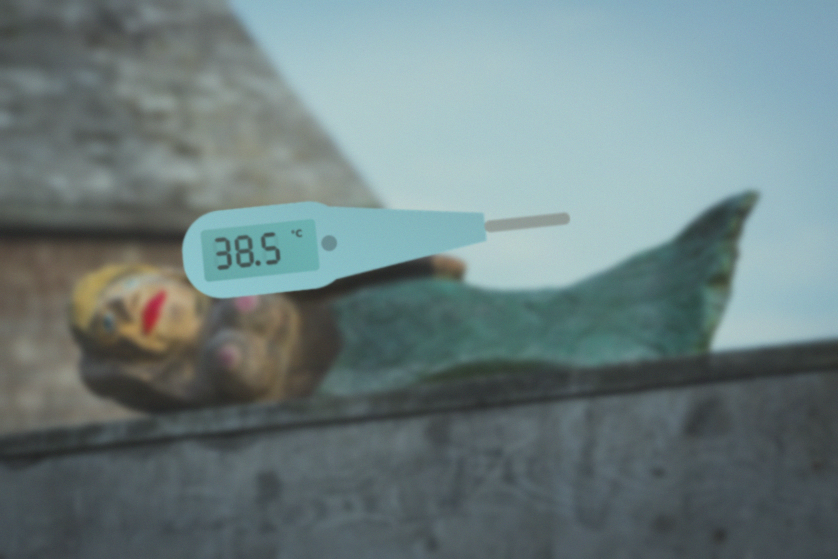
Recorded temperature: 38.5
